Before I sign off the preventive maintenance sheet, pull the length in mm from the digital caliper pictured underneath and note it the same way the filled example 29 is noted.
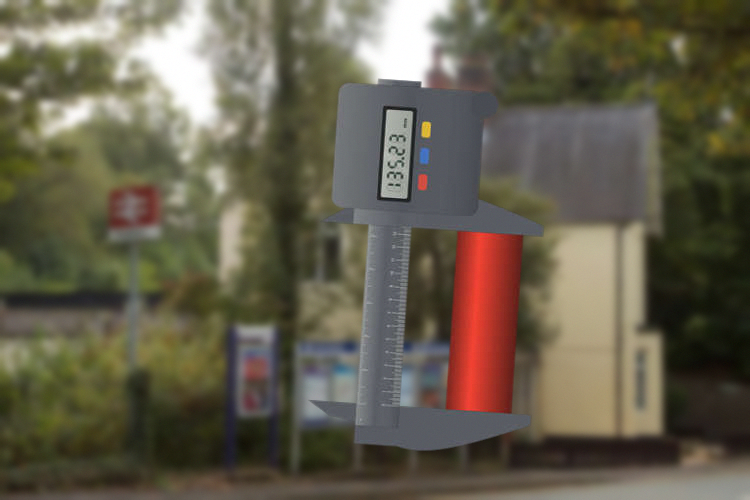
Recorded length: 135.23
